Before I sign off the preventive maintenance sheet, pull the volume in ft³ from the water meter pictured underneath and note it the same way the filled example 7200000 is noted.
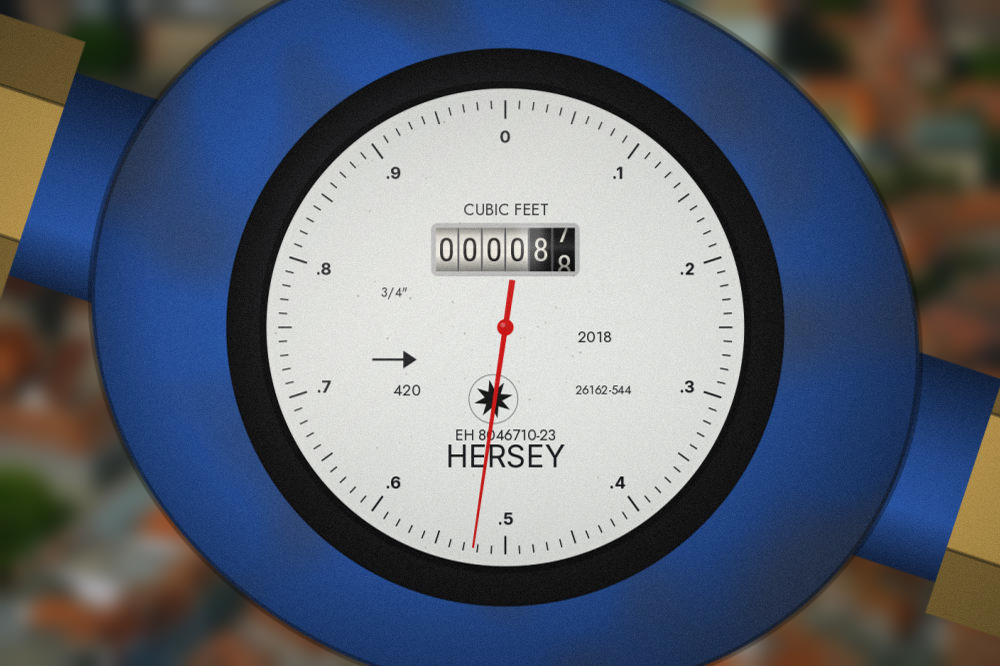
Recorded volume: 87.52
